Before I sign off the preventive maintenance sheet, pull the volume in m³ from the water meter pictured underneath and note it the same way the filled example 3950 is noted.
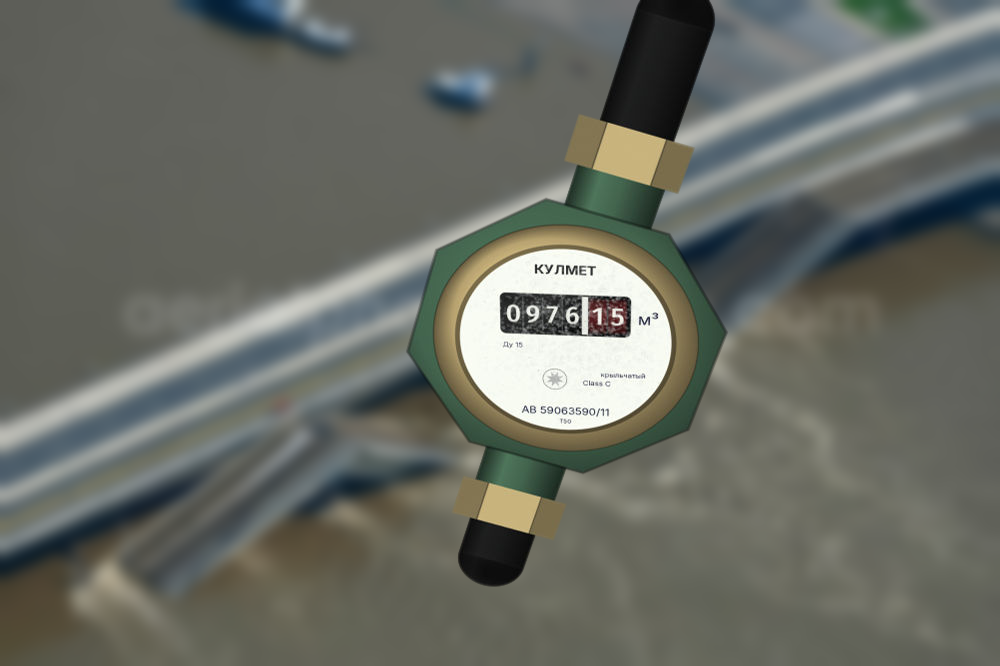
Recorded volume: 976.15
